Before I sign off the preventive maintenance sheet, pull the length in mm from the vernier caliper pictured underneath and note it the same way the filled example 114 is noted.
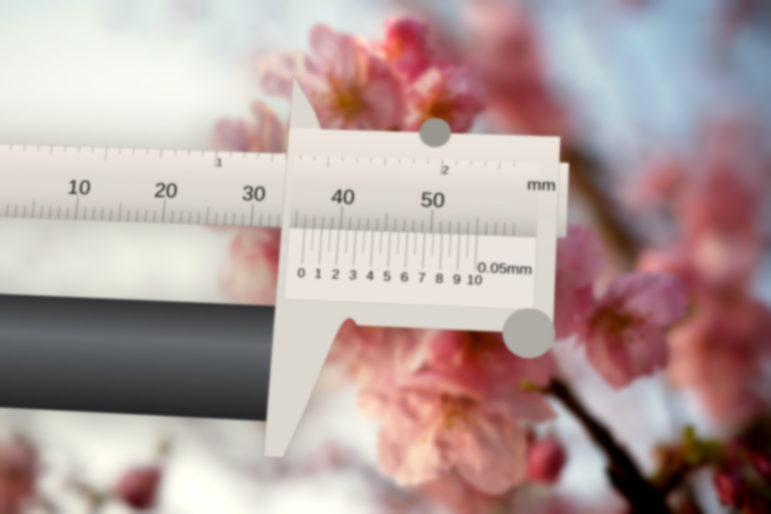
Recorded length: 36.0
